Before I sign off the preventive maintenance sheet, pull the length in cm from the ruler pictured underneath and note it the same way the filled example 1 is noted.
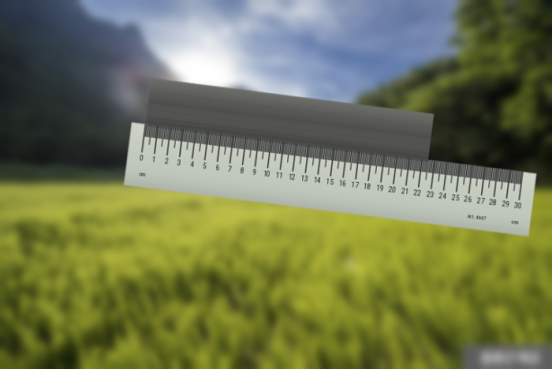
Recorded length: 22.5
